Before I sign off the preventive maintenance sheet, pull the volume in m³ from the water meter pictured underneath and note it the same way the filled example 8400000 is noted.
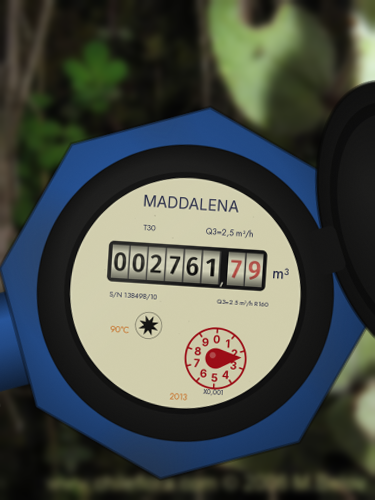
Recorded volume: 2761.792
